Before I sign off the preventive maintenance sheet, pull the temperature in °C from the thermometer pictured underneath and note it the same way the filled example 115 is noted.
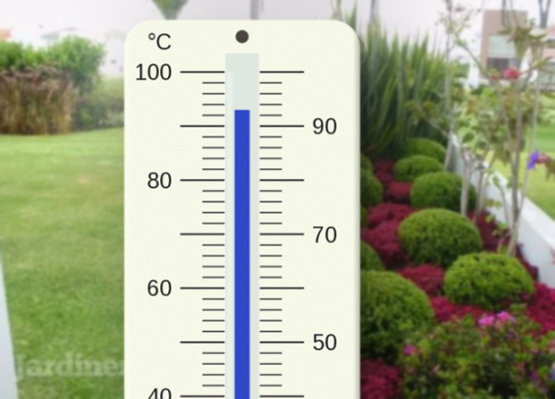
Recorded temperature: 93
